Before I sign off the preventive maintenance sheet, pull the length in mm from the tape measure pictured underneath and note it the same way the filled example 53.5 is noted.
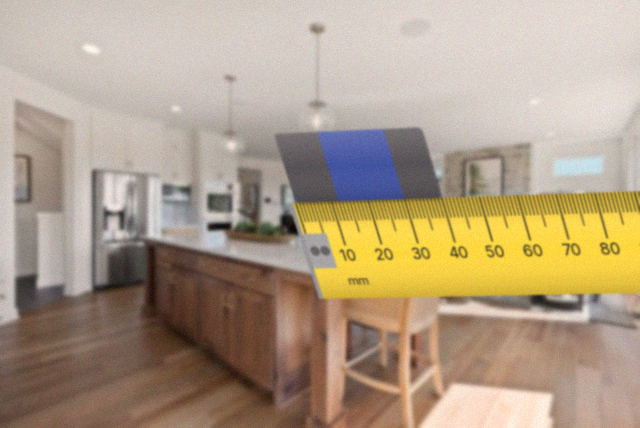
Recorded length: 40
